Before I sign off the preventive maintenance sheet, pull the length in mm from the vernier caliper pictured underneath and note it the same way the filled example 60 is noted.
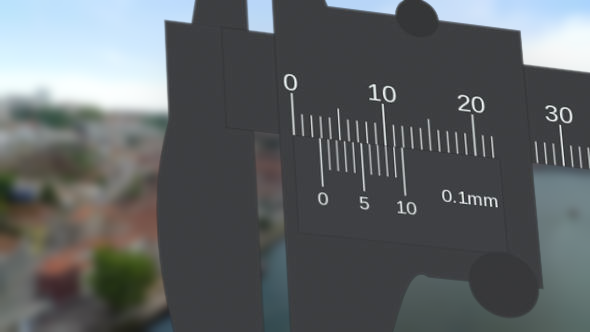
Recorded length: 2.8
